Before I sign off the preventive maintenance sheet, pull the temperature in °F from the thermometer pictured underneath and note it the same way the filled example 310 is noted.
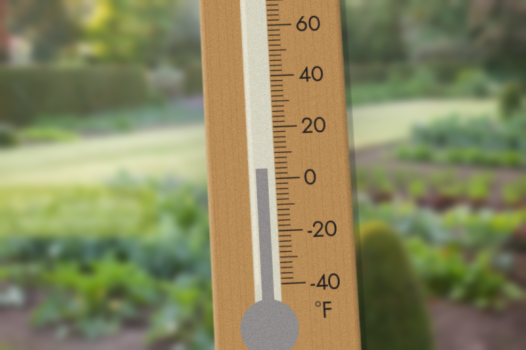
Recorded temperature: 4
